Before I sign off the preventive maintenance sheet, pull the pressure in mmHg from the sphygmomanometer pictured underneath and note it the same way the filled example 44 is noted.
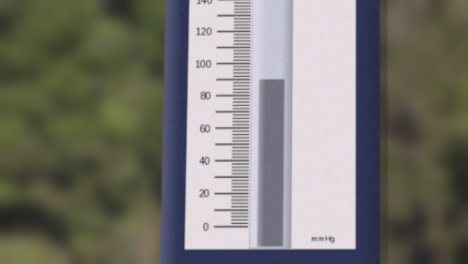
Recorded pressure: 90
